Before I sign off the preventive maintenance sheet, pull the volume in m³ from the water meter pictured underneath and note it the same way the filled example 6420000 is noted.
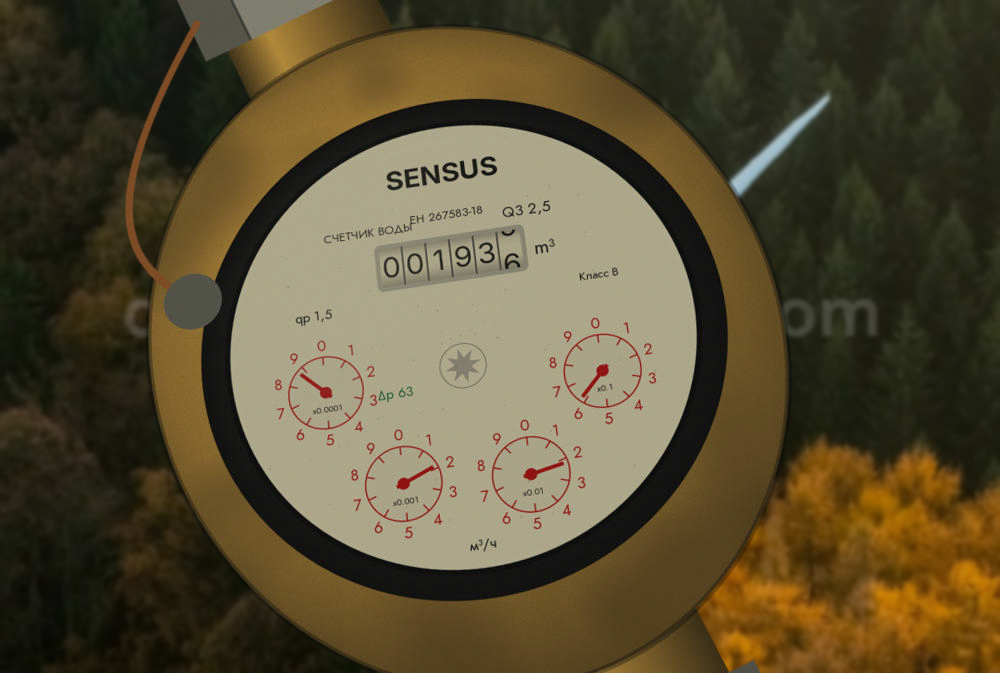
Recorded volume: 1935.6218
